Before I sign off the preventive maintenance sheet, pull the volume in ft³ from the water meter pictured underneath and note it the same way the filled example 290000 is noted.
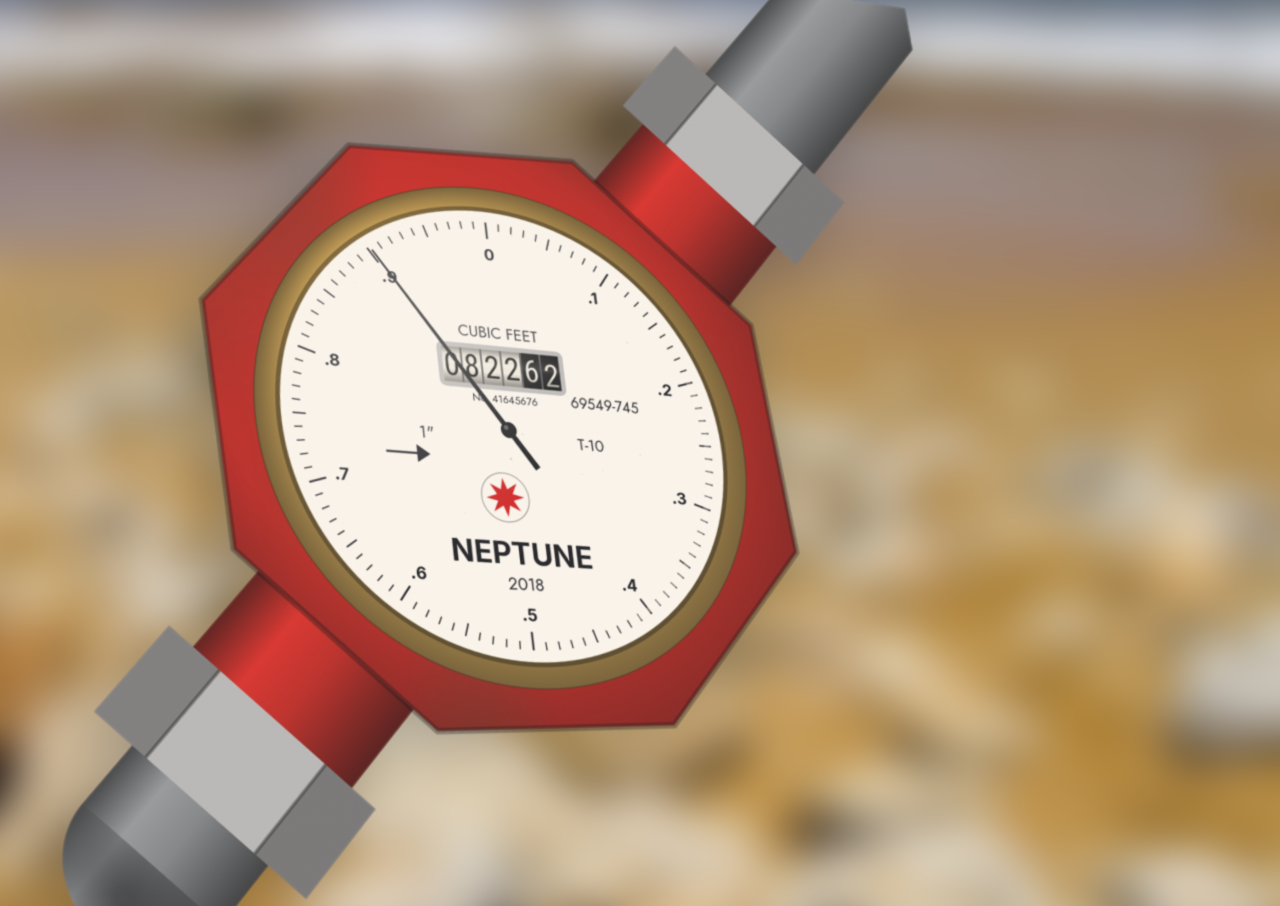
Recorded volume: 82261.90
